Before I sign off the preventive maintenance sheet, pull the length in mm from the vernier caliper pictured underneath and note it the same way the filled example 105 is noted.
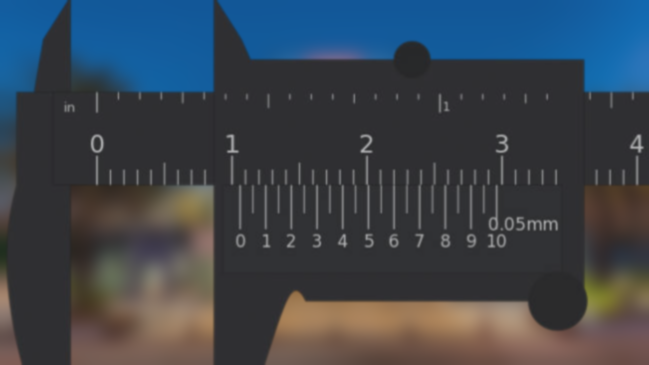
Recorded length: 10.6
